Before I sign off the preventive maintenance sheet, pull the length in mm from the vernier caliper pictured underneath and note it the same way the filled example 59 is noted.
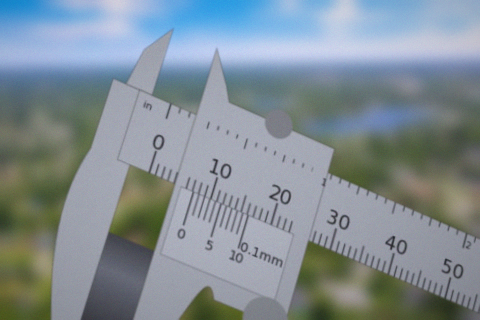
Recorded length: 7.2
